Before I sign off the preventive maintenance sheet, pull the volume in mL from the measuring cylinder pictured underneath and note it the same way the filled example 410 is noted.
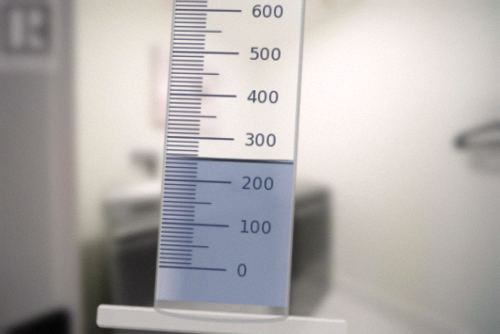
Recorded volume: 250
